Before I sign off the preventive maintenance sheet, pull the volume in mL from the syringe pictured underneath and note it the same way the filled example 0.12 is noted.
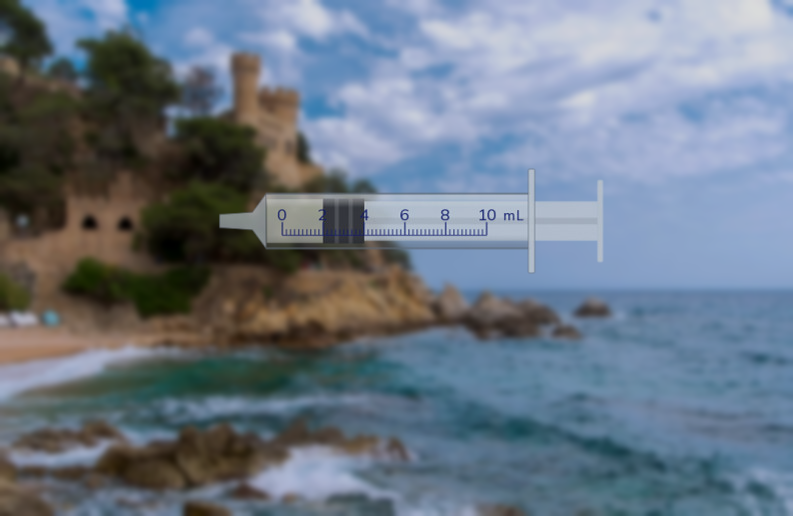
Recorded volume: 2
